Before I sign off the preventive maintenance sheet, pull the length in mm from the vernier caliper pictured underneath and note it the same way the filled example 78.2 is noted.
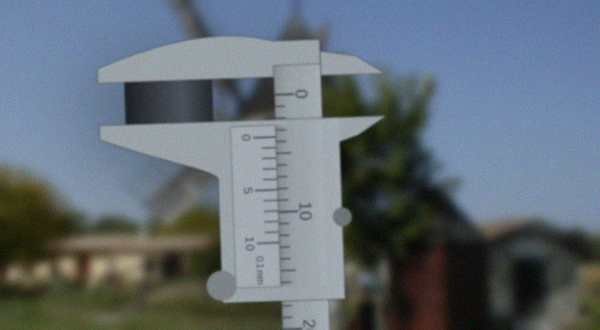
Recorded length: 3.6
